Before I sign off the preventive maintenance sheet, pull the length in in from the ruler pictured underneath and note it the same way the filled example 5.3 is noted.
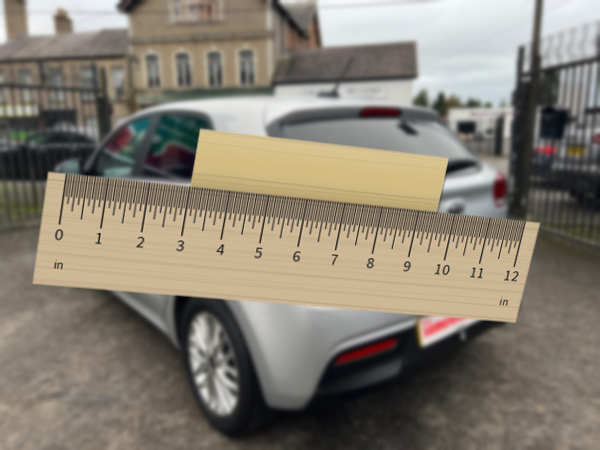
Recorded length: 6.5
